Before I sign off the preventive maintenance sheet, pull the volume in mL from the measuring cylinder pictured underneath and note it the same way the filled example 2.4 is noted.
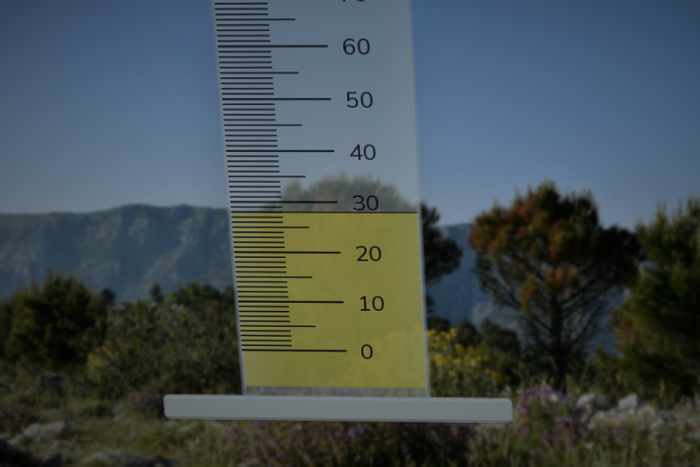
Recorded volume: 28
